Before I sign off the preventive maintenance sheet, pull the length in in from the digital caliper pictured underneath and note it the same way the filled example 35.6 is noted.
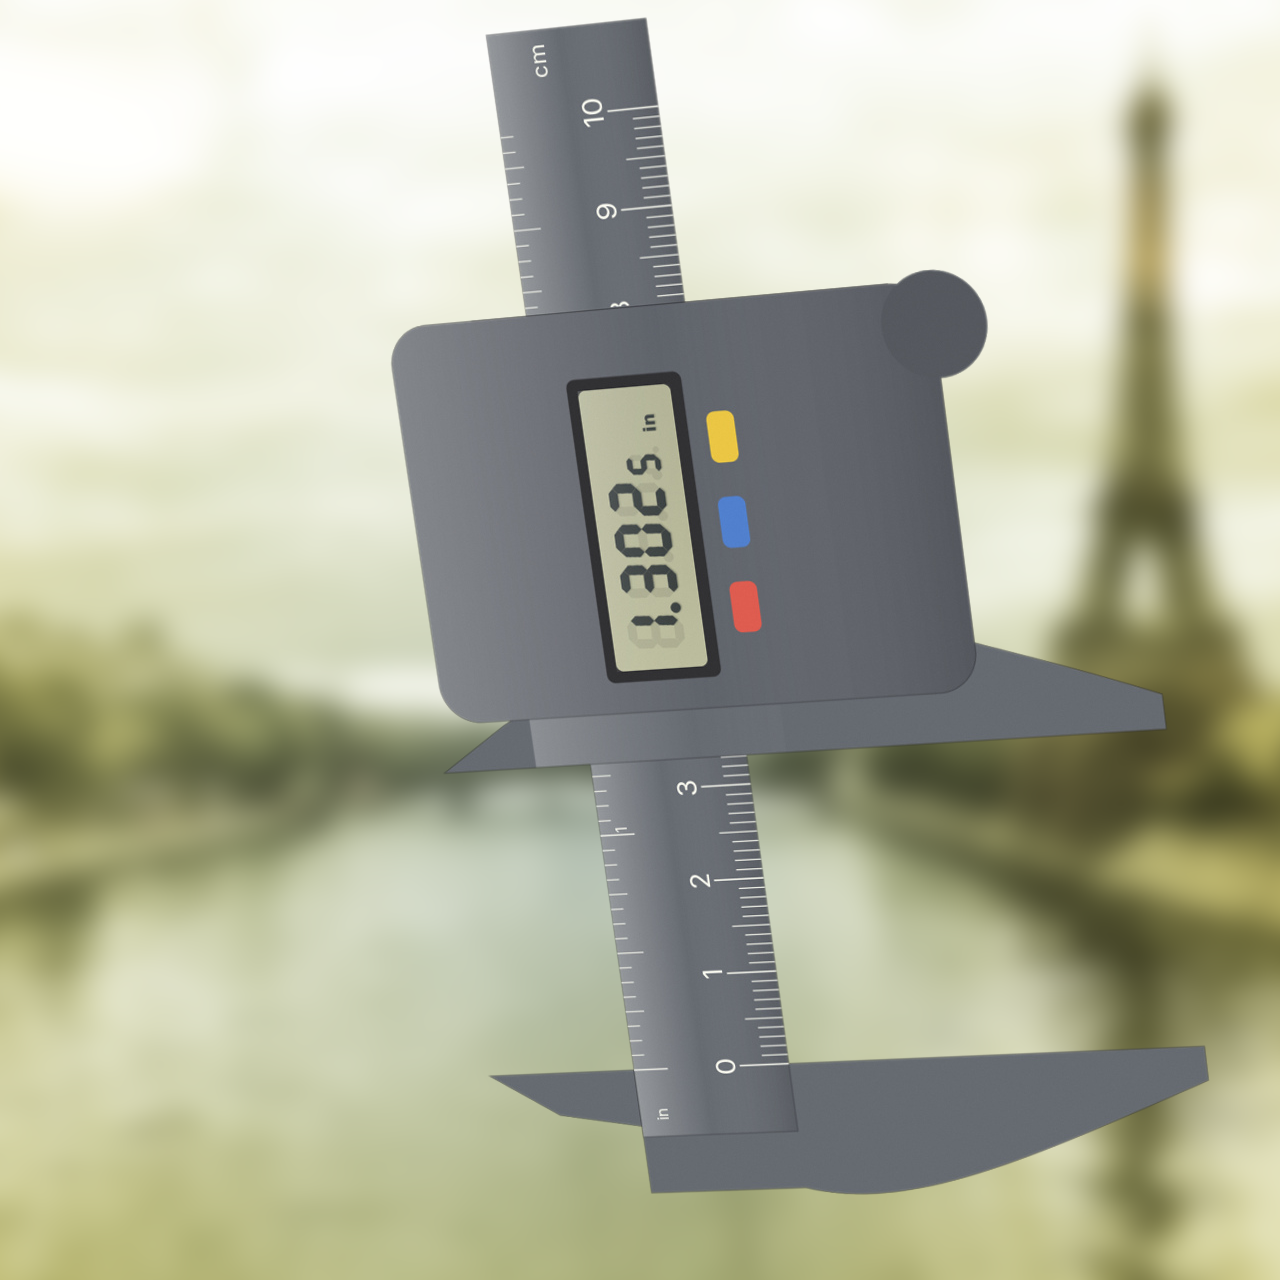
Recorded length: 1.3025
